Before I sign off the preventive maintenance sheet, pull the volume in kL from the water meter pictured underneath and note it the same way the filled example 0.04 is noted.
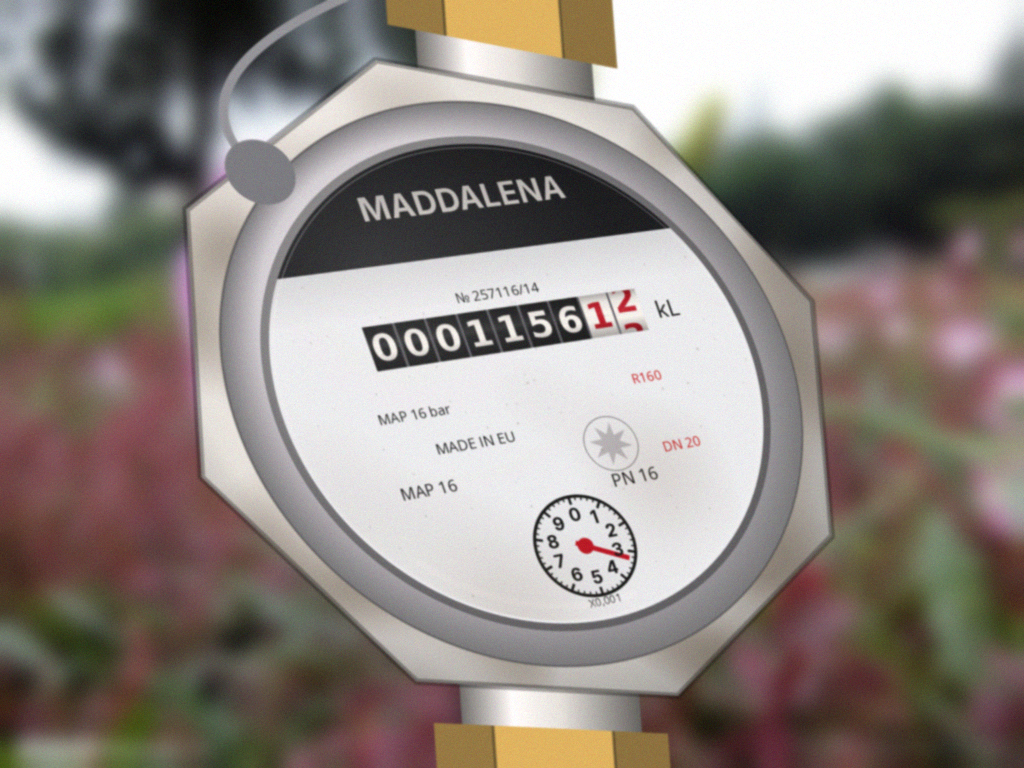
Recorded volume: 1156.123
